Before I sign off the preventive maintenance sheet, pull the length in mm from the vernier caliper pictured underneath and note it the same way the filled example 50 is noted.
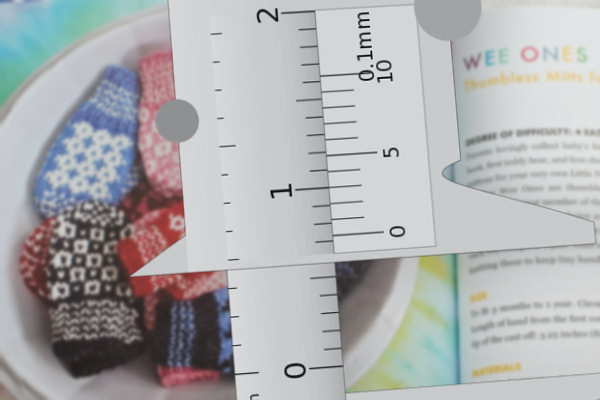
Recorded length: 7.3
